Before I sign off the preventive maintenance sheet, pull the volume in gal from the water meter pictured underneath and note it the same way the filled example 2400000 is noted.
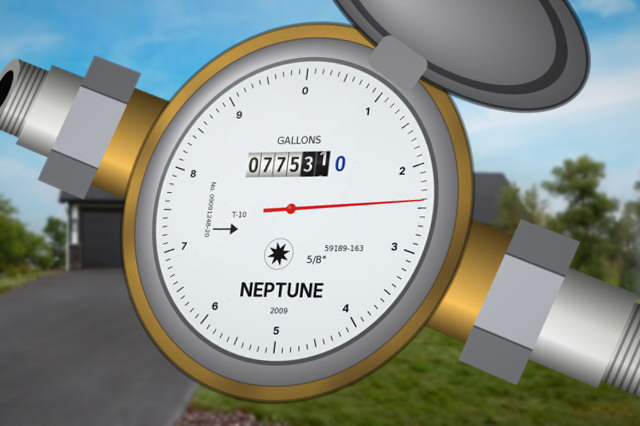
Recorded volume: 775312.4
